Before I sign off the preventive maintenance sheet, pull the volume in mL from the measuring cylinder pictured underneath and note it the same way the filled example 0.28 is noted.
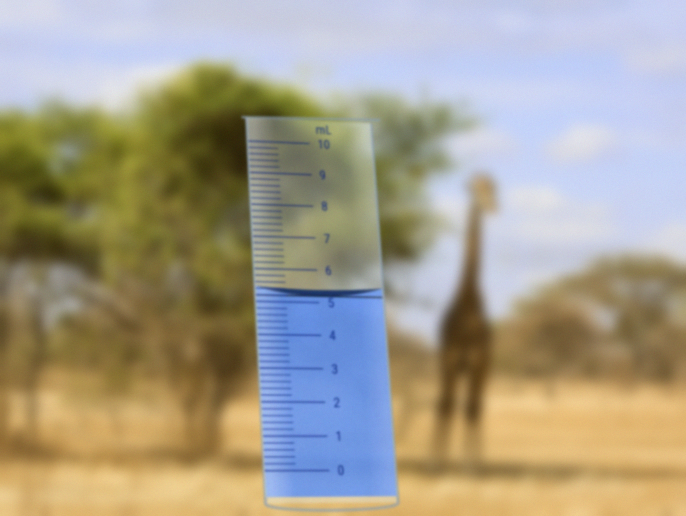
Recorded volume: 5.2
